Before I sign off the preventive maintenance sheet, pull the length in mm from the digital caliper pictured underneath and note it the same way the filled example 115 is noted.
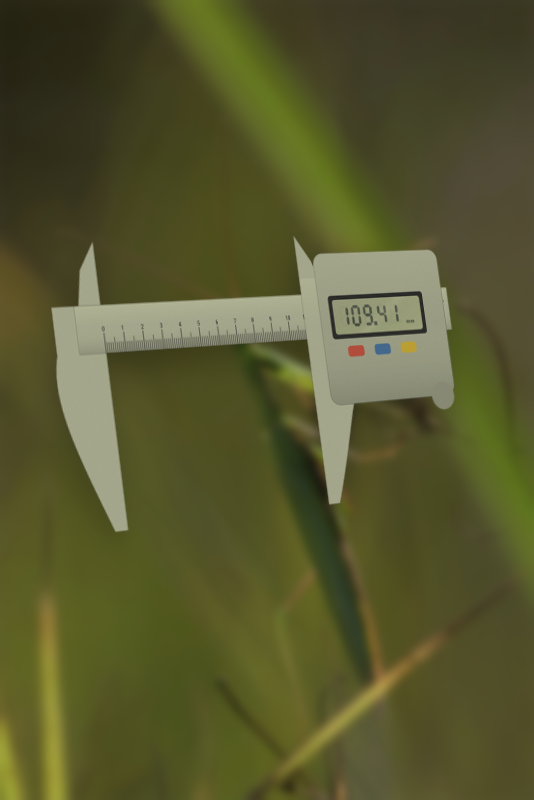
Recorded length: 109.41
